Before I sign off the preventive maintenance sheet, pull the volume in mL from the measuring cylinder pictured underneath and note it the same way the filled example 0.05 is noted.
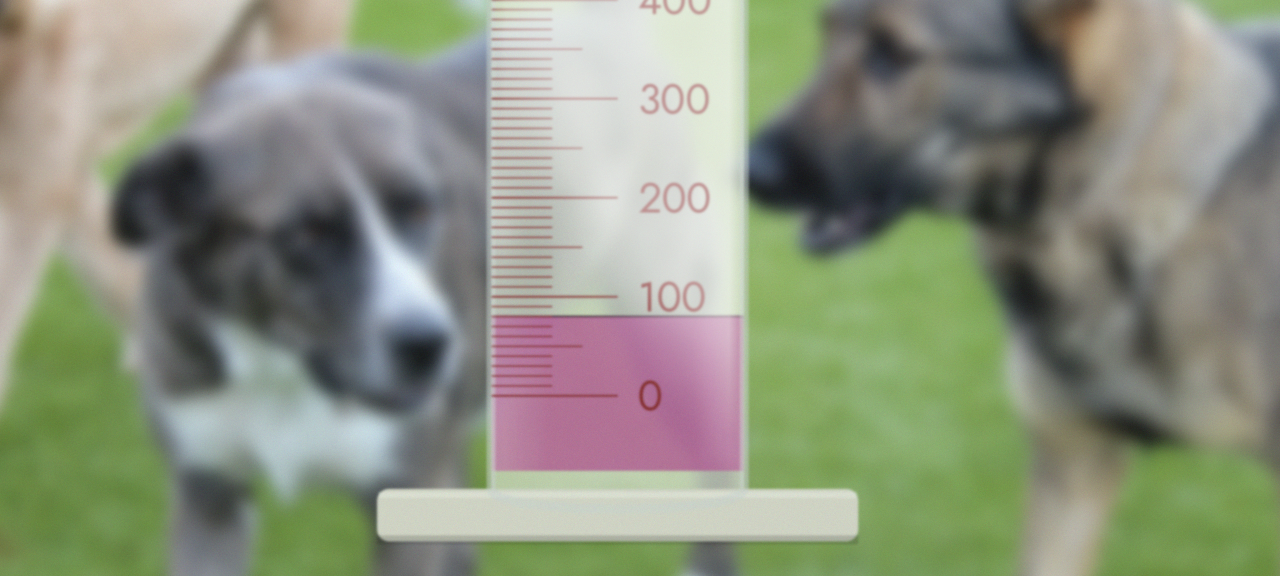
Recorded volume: 80
